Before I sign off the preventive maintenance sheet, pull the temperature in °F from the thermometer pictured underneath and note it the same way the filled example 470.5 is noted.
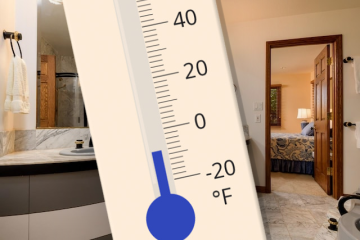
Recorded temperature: -8
